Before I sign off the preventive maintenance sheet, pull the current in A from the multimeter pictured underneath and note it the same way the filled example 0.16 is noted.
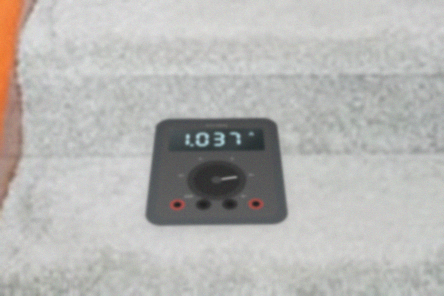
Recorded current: 1.037
